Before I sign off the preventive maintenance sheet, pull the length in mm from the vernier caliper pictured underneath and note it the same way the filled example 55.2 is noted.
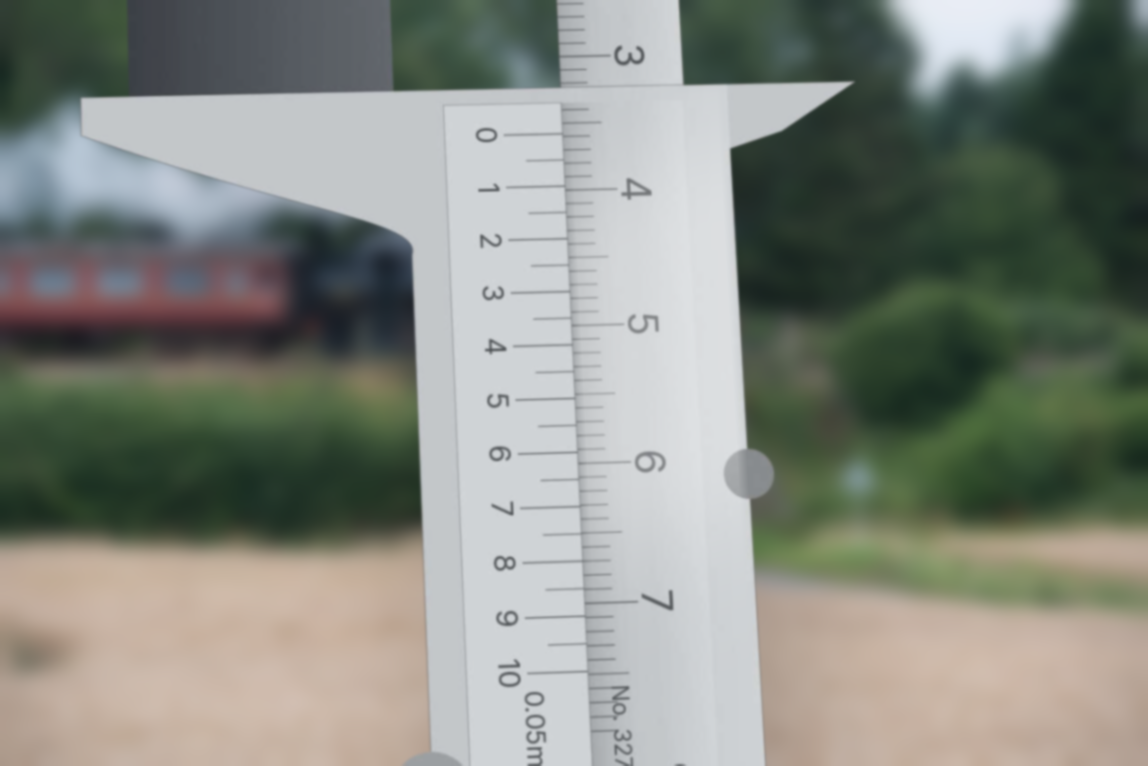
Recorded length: 35.8
